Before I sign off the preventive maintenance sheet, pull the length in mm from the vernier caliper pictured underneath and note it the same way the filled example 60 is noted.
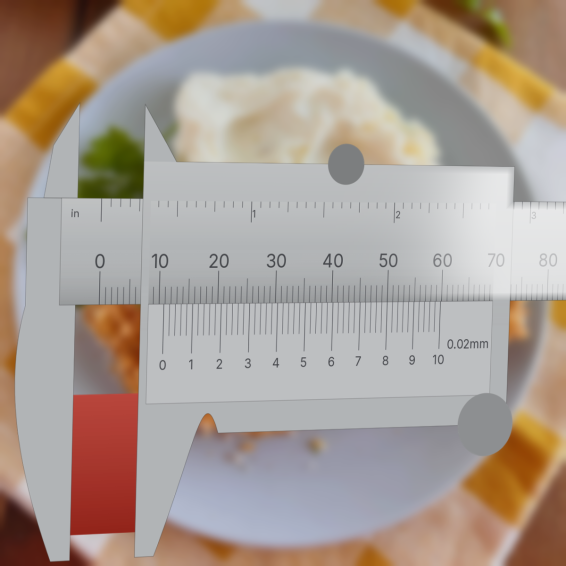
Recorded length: 10.8
